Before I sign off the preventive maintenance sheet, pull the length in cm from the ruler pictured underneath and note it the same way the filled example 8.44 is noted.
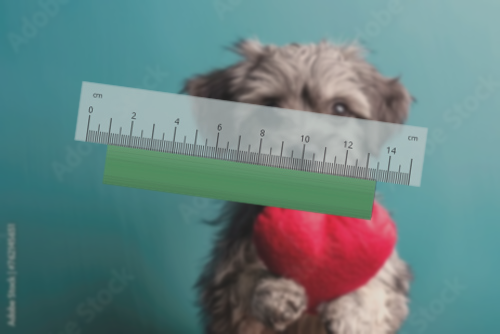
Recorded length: 12.5
